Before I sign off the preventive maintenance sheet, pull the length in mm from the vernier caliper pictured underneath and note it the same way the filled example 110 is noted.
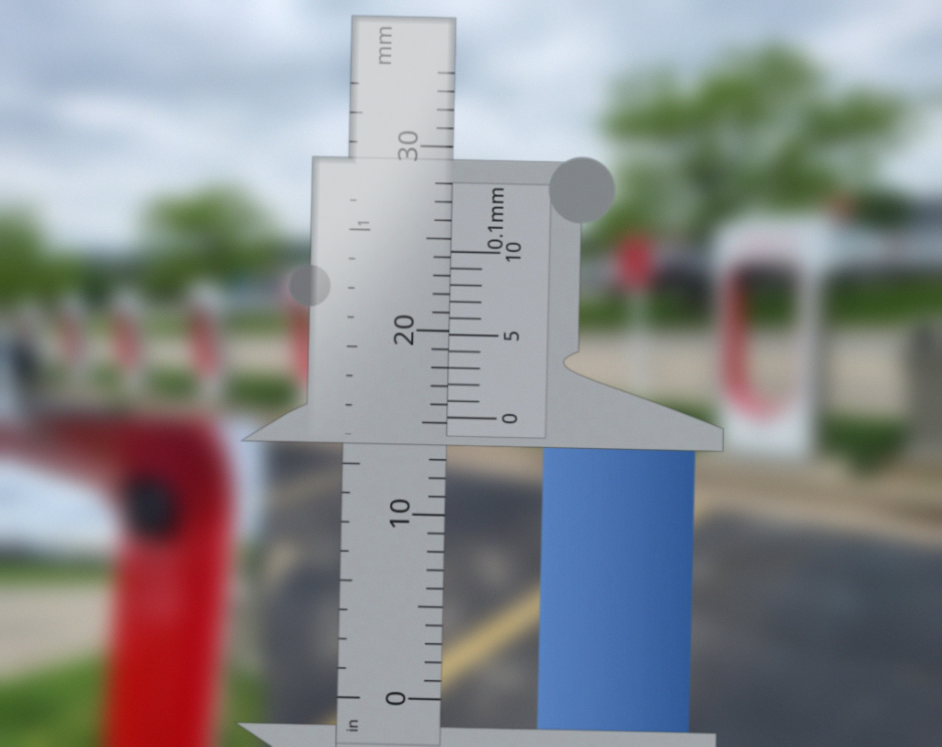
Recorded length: 15.3
